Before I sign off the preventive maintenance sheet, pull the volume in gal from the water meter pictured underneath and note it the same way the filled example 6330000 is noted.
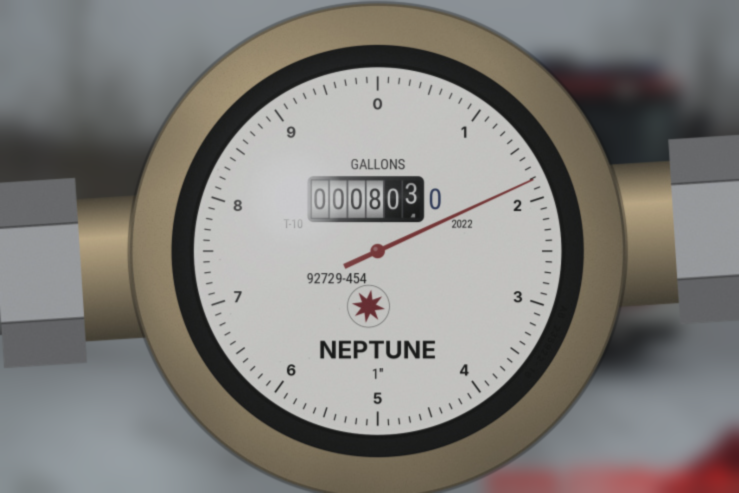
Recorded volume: 8031.8
